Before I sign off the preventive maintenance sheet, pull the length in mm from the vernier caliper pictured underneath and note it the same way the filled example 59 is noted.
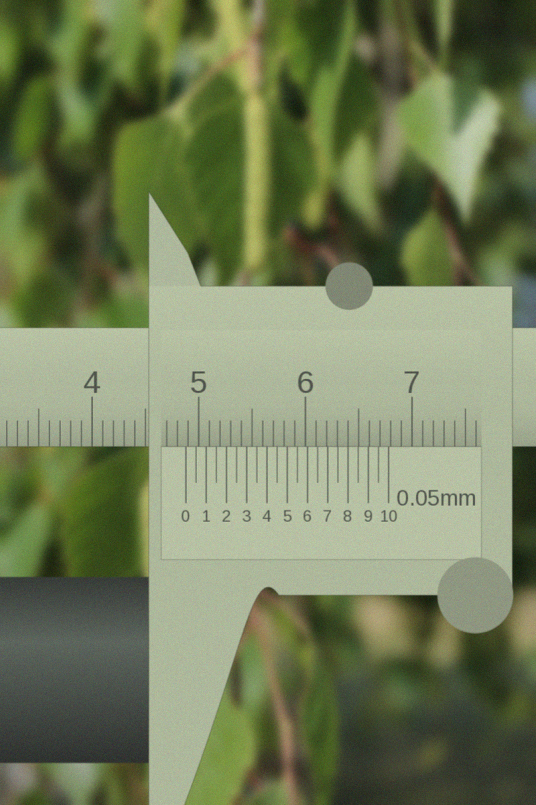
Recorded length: 48.8
